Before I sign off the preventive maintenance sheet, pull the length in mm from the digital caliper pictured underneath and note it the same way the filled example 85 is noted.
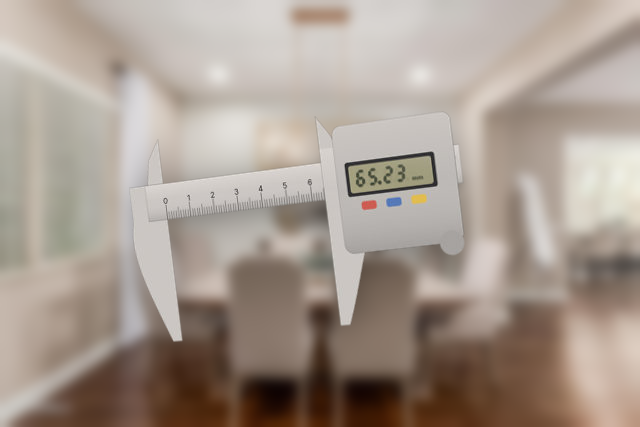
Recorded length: 65.23
